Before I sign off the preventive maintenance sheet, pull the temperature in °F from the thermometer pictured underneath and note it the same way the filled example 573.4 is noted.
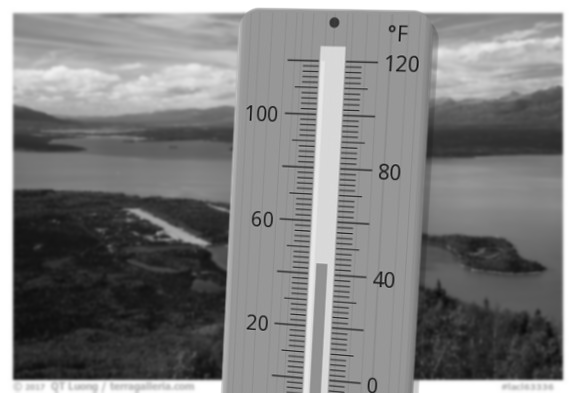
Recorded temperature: 44
